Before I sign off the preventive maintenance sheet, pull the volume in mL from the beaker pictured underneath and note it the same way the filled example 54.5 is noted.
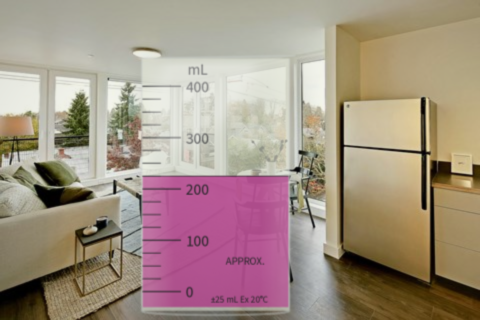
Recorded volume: 225
